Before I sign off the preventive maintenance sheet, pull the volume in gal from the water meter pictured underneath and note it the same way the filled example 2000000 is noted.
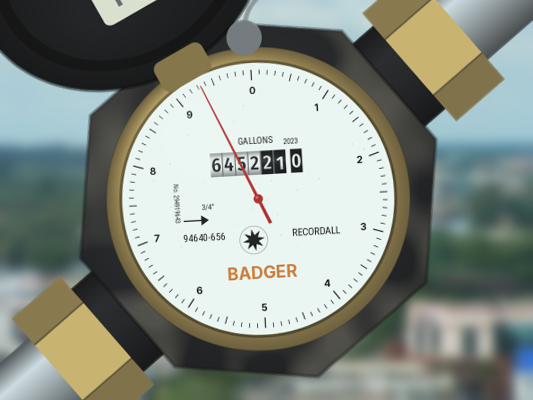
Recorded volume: 6452209.3
